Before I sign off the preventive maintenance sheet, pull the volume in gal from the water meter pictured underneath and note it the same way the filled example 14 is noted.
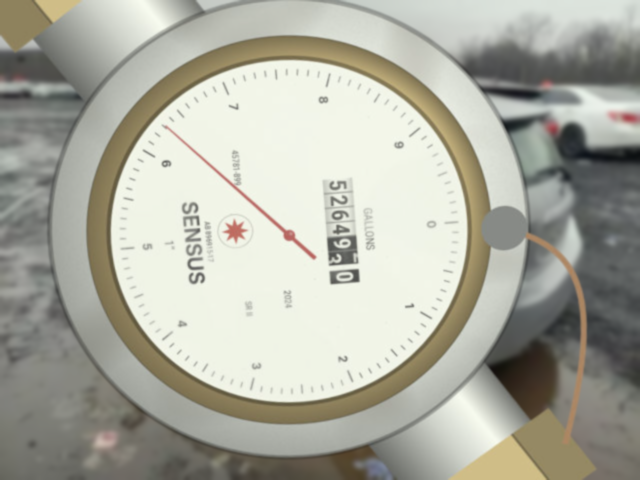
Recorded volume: 5264926.3
